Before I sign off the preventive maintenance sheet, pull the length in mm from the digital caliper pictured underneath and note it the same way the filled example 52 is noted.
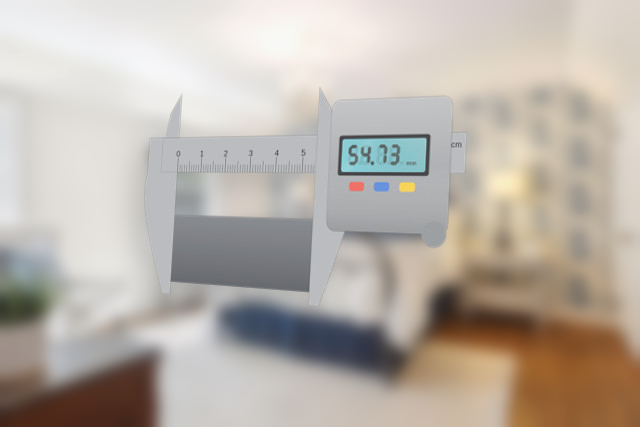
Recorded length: 54.73
